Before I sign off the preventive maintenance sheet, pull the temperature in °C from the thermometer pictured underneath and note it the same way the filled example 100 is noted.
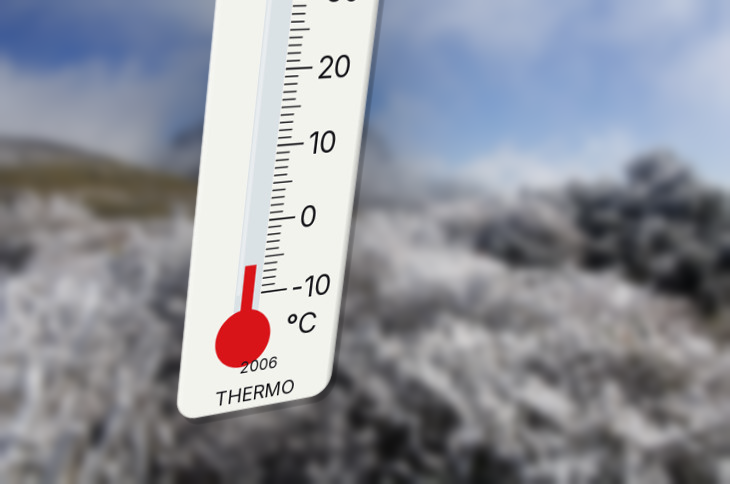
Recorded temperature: -6
